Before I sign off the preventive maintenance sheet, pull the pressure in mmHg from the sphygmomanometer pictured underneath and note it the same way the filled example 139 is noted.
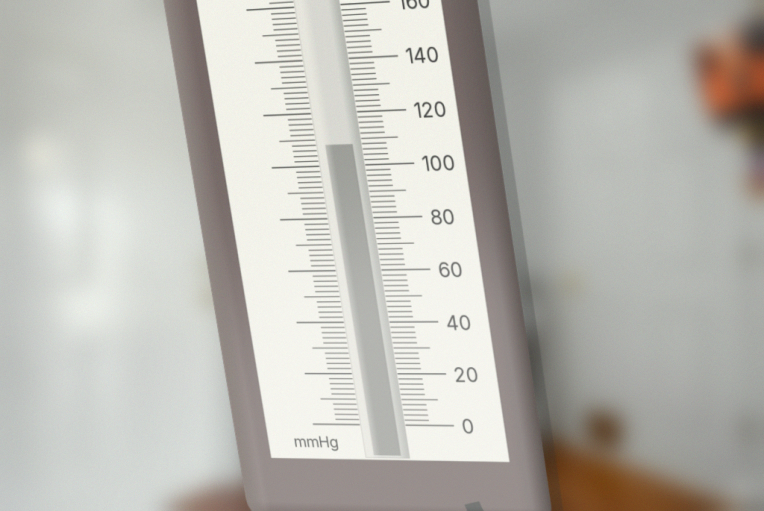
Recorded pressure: 108
